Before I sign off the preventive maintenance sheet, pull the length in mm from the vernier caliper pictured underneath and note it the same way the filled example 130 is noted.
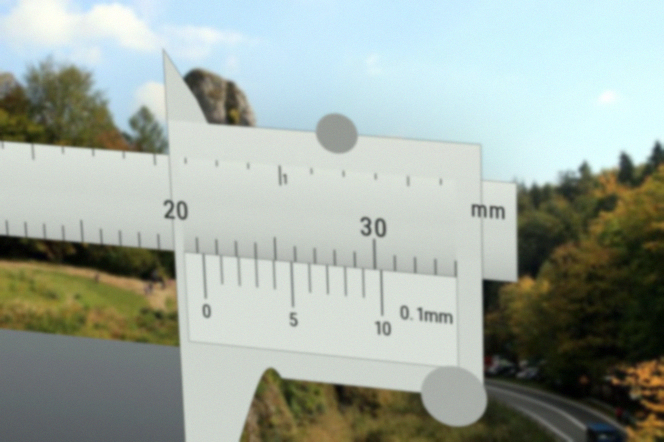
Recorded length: 21.3
